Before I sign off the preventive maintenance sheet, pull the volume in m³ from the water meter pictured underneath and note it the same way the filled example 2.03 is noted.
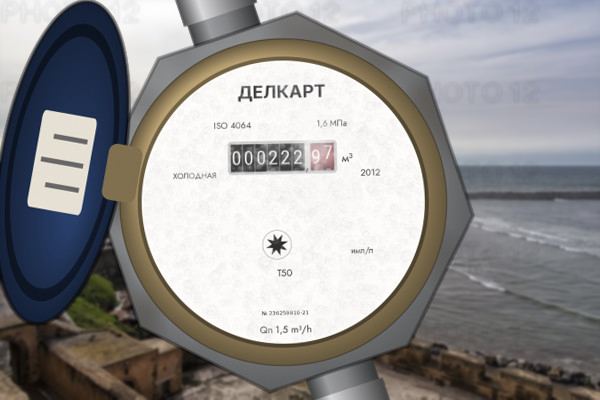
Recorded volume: 222.97
